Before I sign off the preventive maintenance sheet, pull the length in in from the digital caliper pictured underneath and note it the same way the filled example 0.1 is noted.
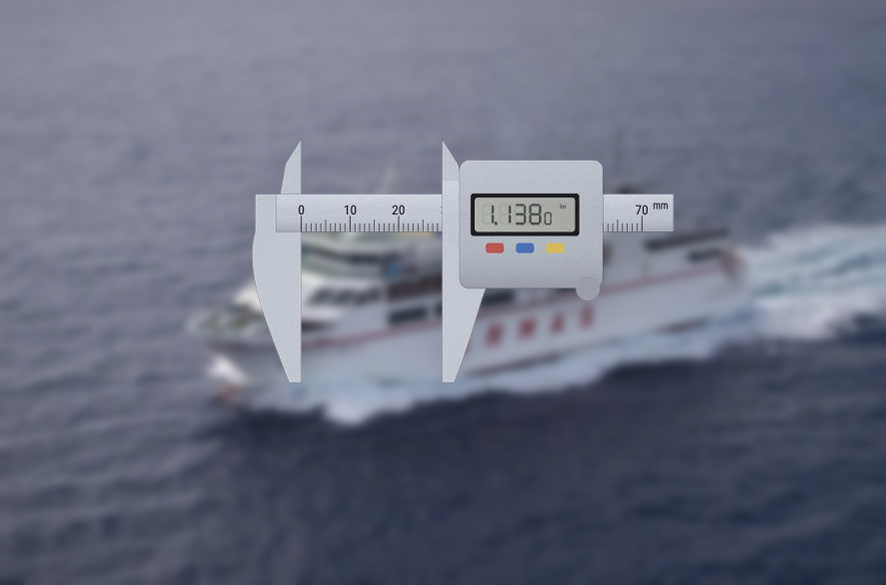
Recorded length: 1.1380
